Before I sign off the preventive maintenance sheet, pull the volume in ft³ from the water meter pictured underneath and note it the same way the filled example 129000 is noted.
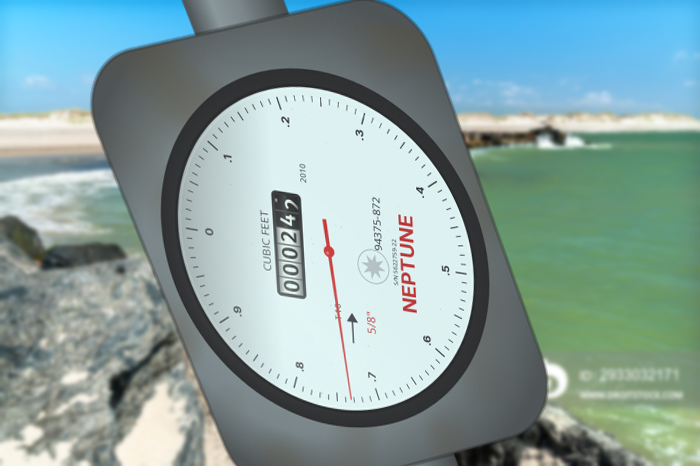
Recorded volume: 241.73
